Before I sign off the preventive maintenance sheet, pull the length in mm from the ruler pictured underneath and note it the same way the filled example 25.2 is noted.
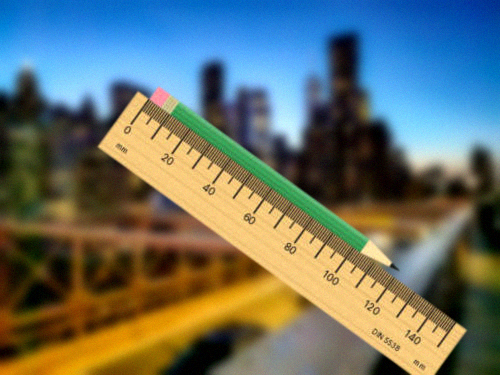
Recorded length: 120
